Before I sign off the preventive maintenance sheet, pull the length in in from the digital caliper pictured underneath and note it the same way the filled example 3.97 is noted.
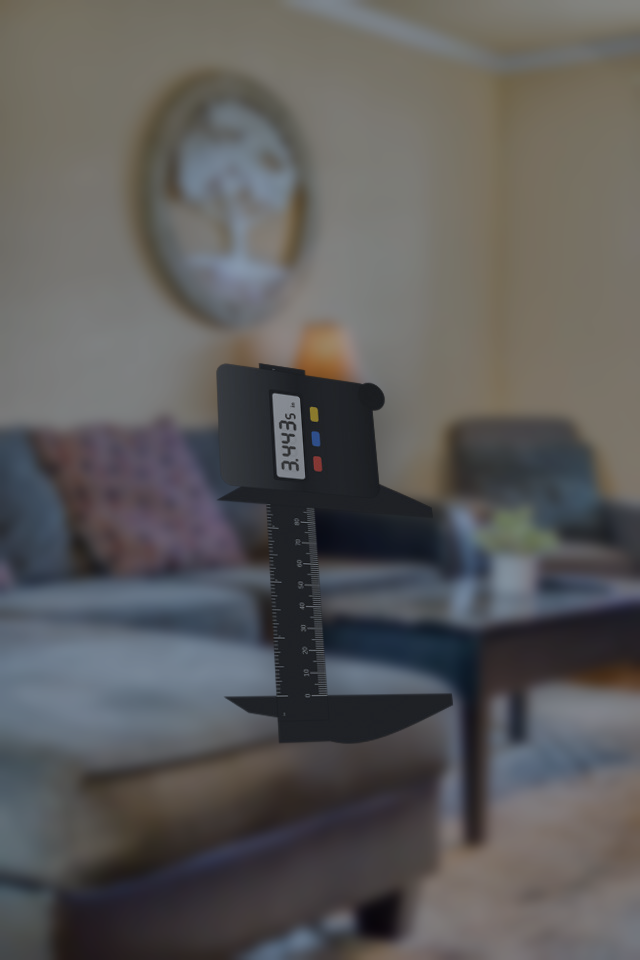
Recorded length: 3.4435
